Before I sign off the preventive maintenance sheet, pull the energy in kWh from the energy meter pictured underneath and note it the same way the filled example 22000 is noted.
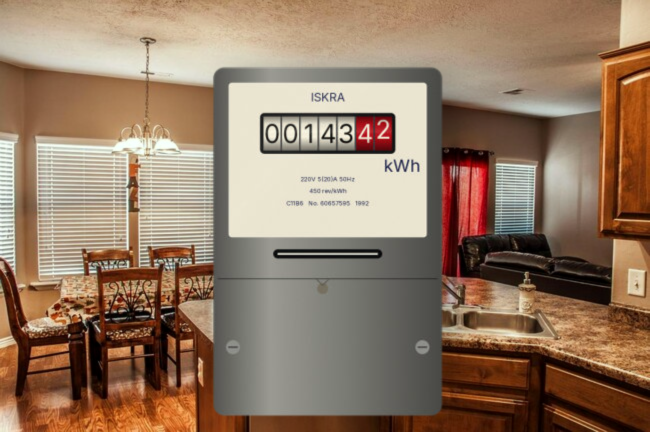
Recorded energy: 143.42
